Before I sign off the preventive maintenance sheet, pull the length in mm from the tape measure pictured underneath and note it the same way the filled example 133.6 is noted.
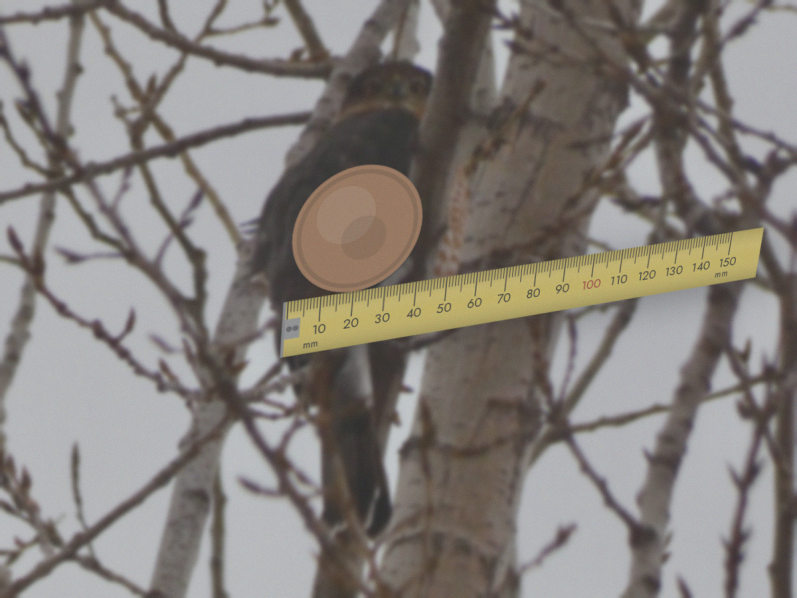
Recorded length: 40
